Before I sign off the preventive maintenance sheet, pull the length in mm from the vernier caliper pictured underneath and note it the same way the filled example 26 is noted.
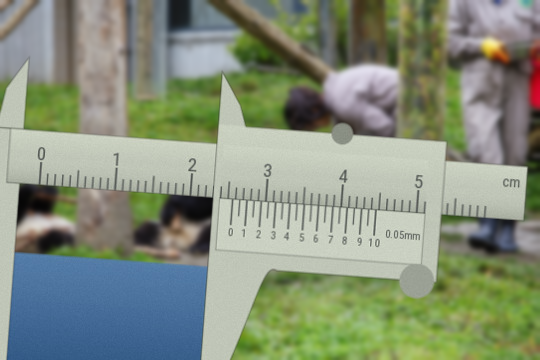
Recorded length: 25.6
